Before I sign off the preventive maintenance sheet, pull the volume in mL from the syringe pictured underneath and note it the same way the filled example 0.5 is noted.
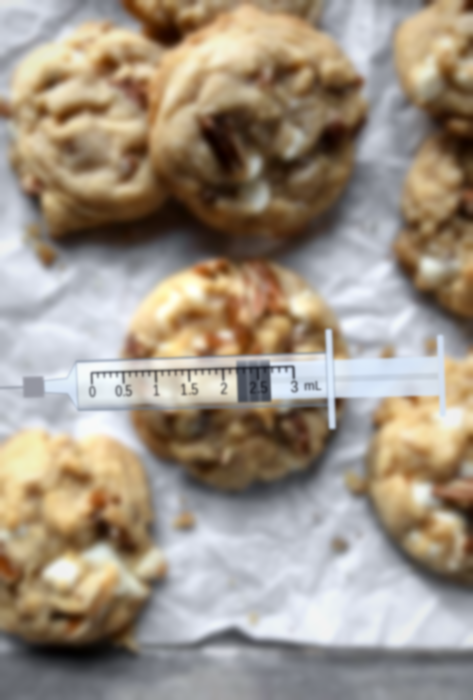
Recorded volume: 2.2
